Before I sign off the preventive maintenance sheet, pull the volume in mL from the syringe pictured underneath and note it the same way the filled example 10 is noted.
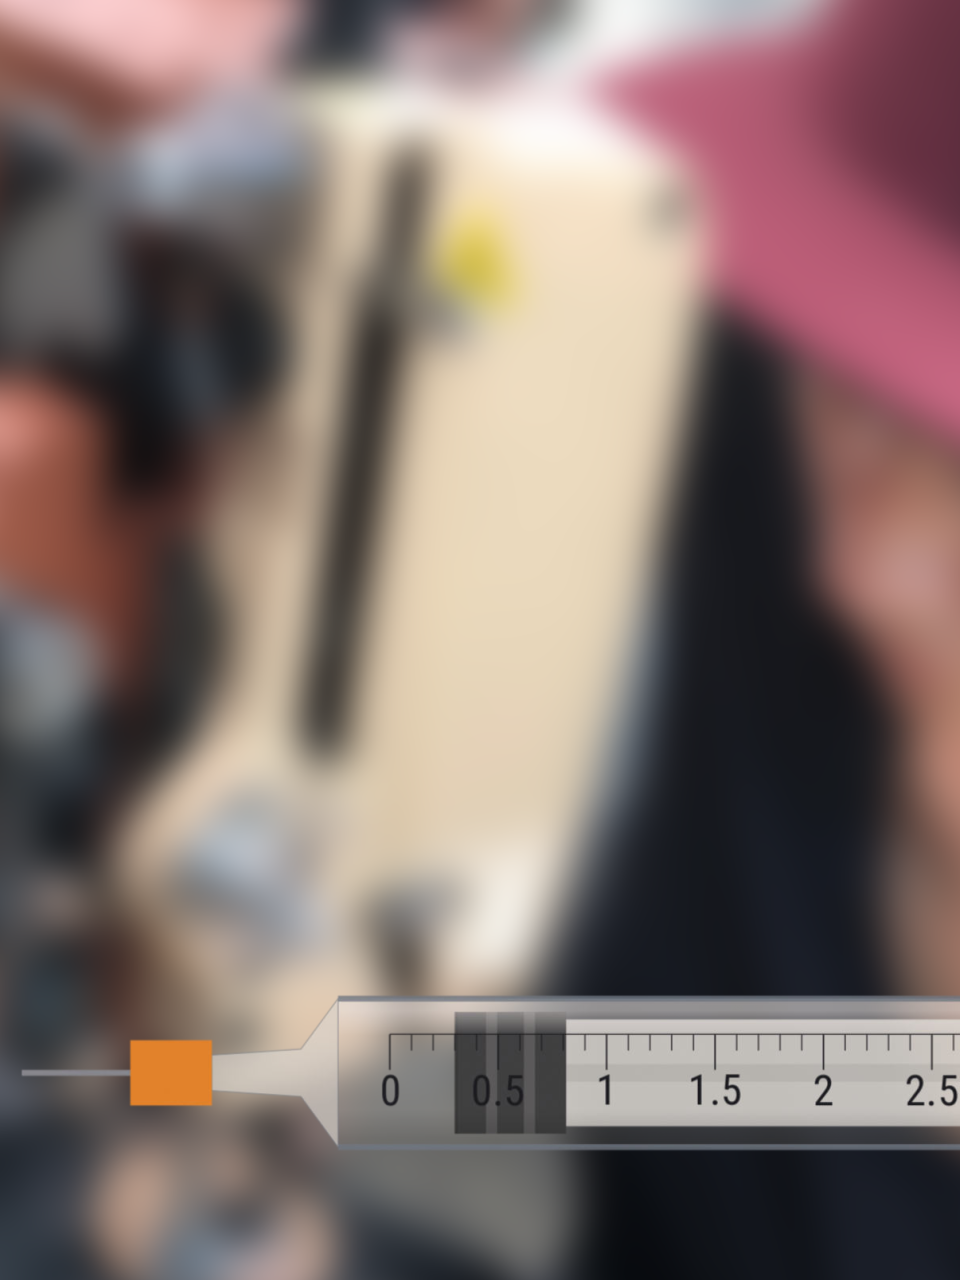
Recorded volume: 0.3
